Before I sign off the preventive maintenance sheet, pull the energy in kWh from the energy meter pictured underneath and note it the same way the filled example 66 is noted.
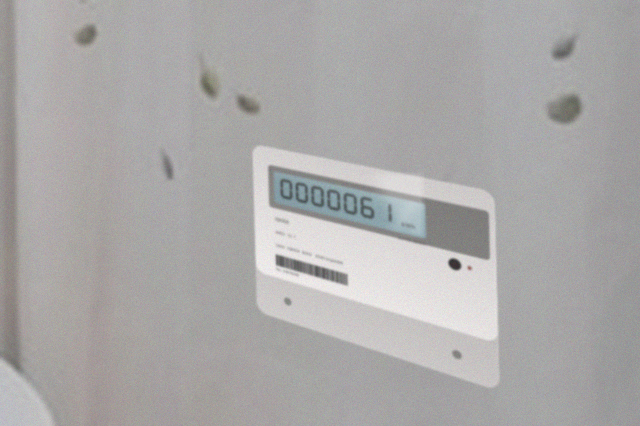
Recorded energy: 61
